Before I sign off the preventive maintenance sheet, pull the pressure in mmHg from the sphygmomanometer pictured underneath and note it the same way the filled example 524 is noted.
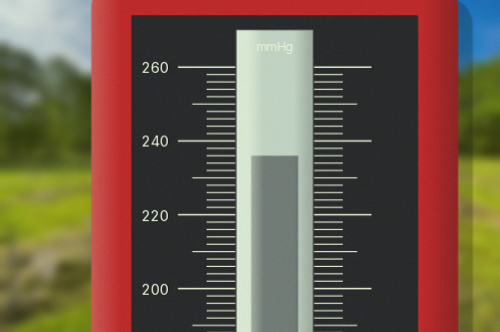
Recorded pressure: 236
